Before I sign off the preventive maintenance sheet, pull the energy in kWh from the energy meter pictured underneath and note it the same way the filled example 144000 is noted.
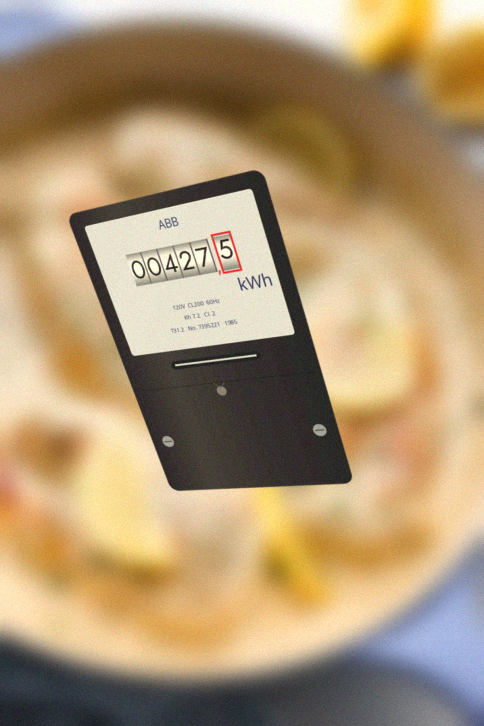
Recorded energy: 427.5
